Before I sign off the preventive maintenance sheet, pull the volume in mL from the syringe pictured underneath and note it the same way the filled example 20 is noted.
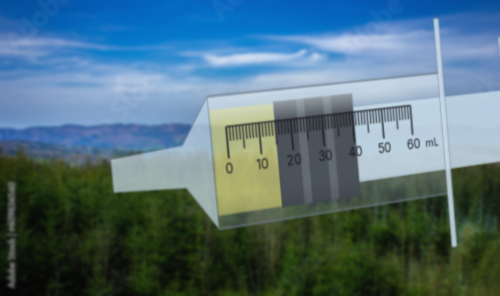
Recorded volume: 15
